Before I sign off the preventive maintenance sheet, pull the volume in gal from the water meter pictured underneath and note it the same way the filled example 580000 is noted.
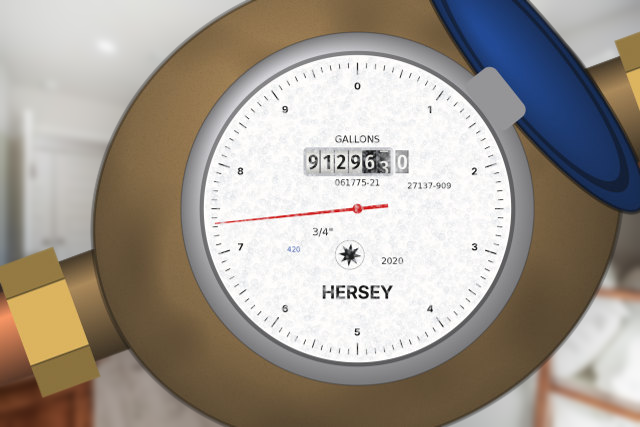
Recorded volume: 9129627.3
